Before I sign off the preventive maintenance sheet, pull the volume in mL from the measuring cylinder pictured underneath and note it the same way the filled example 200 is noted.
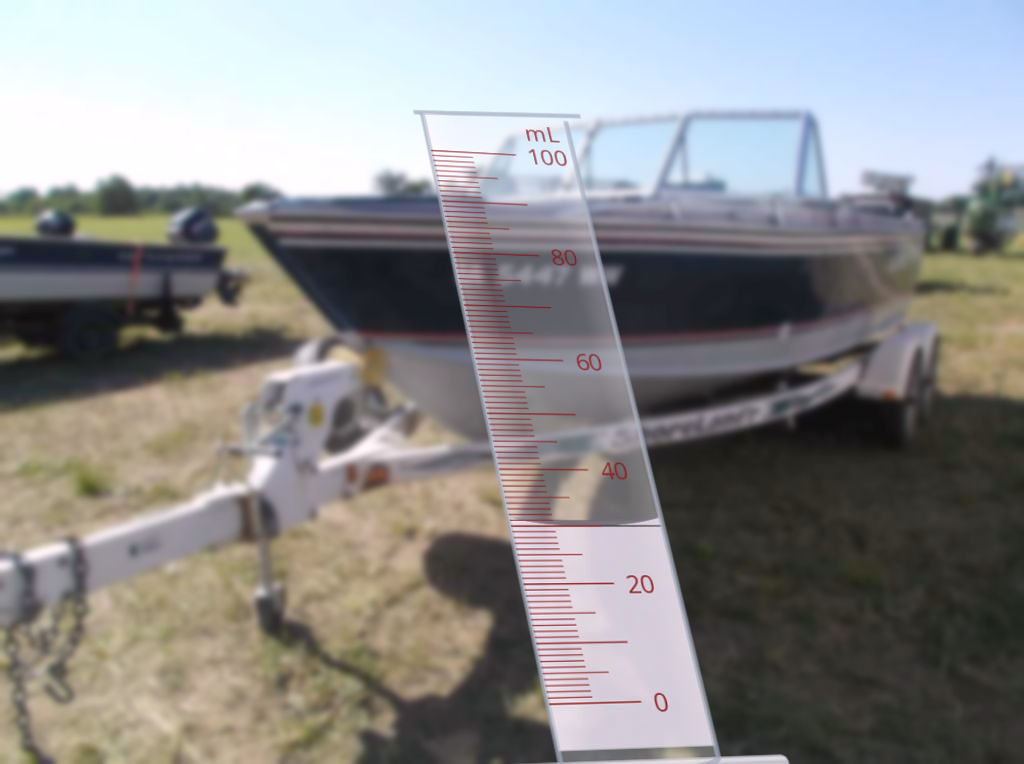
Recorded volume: 30
